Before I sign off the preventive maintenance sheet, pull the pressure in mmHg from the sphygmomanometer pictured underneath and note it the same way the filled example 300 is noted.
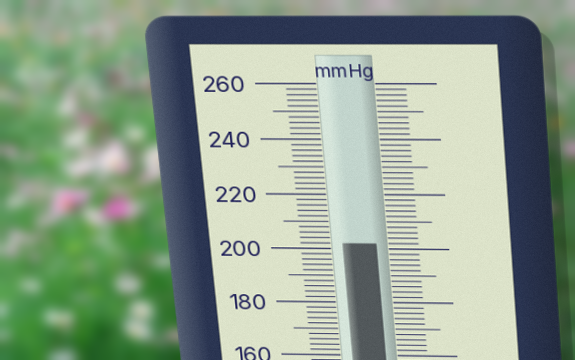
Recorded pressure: 202
